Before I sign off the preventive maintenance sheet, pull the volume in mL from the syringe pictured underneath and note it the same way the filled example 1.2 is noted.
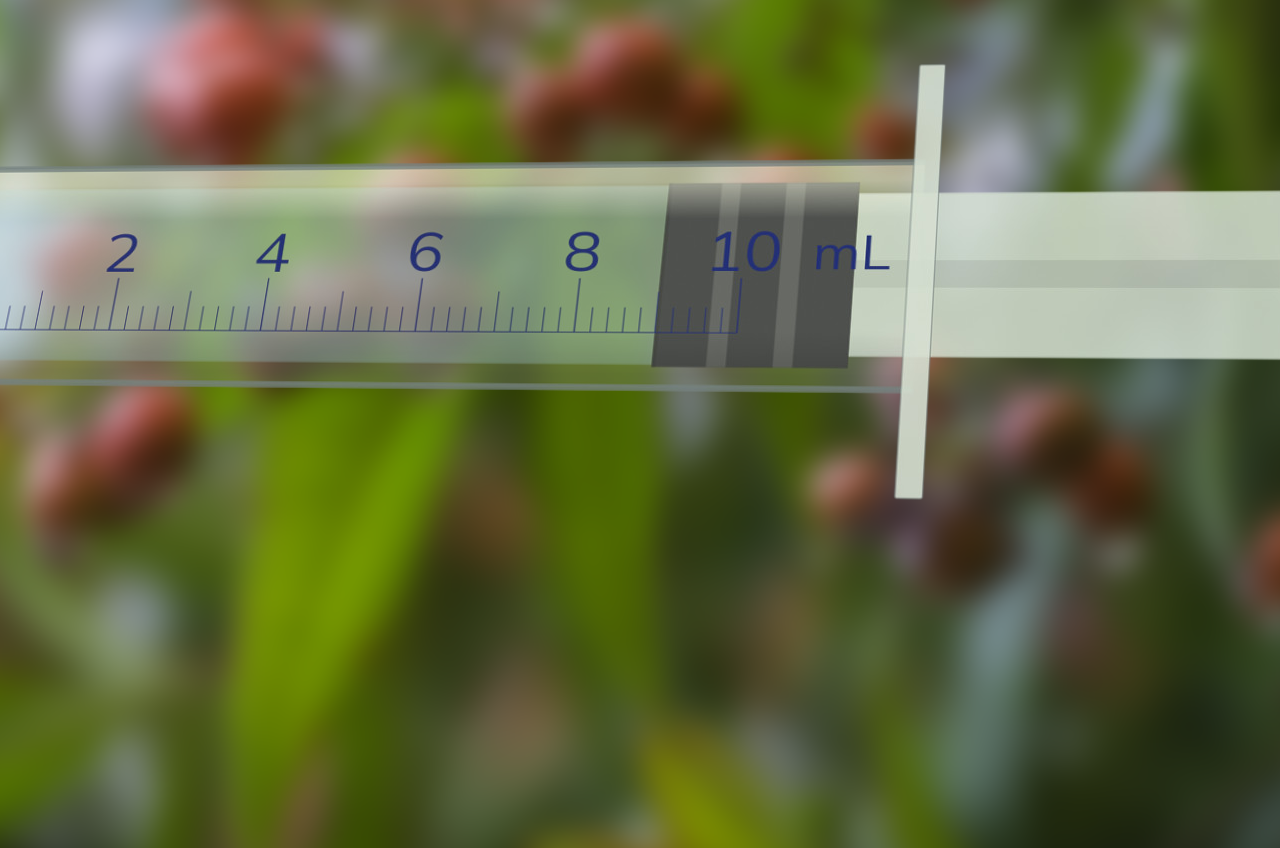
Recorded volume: 9
